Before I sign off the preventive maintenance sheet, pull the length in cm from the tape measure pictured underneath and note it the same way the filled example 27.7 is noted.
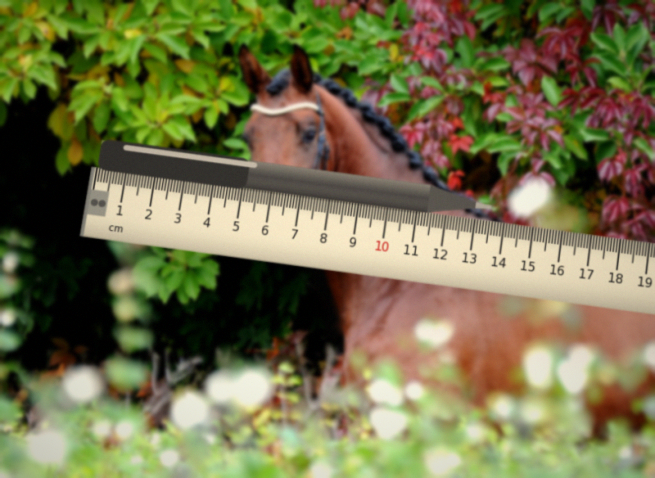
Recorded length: 13.5
